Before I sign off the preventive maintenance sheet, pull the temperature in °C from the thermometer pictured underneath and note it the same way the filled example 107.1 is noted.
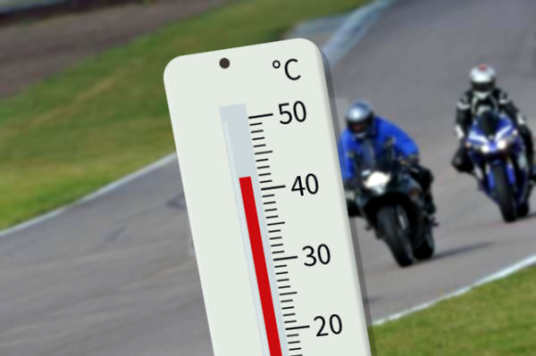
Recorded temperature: 42
